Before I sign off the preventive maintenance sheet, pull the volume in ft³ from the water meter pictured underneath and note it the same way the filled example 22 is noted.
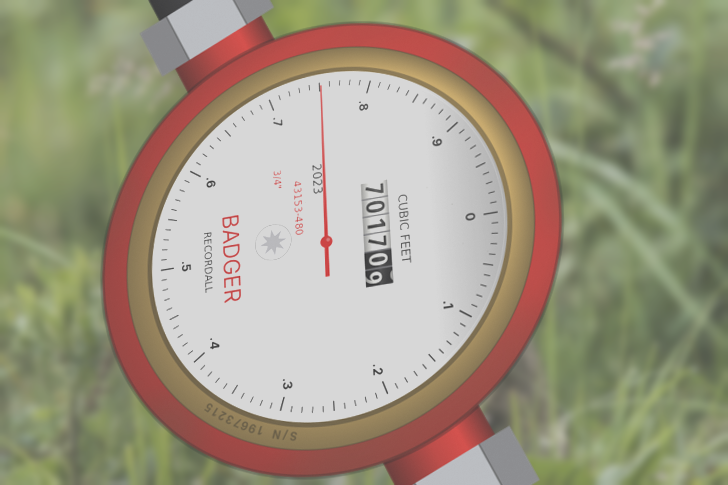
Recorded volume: 701708.75
